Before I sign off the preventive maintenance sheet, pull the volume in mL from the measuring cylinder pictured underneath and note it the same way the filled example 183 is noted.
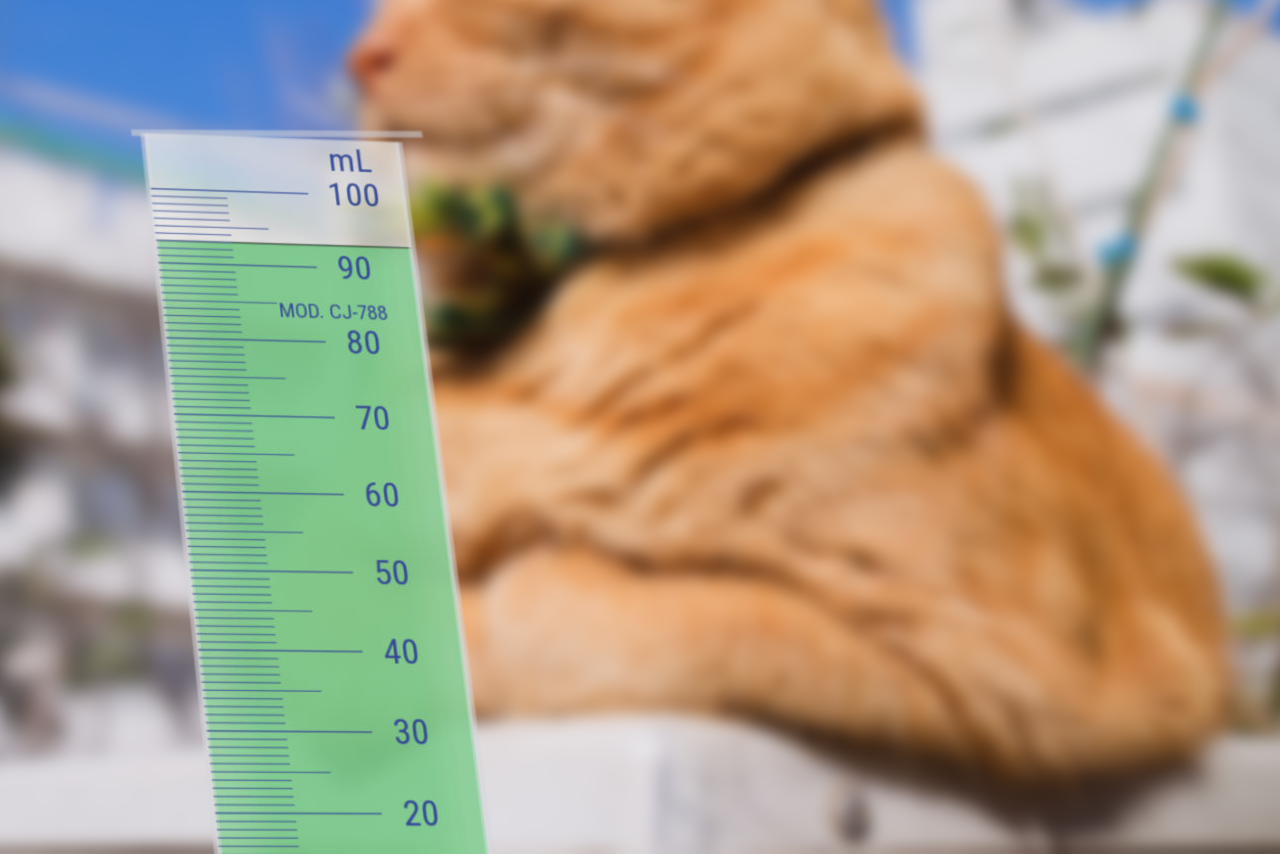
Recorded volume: 93
